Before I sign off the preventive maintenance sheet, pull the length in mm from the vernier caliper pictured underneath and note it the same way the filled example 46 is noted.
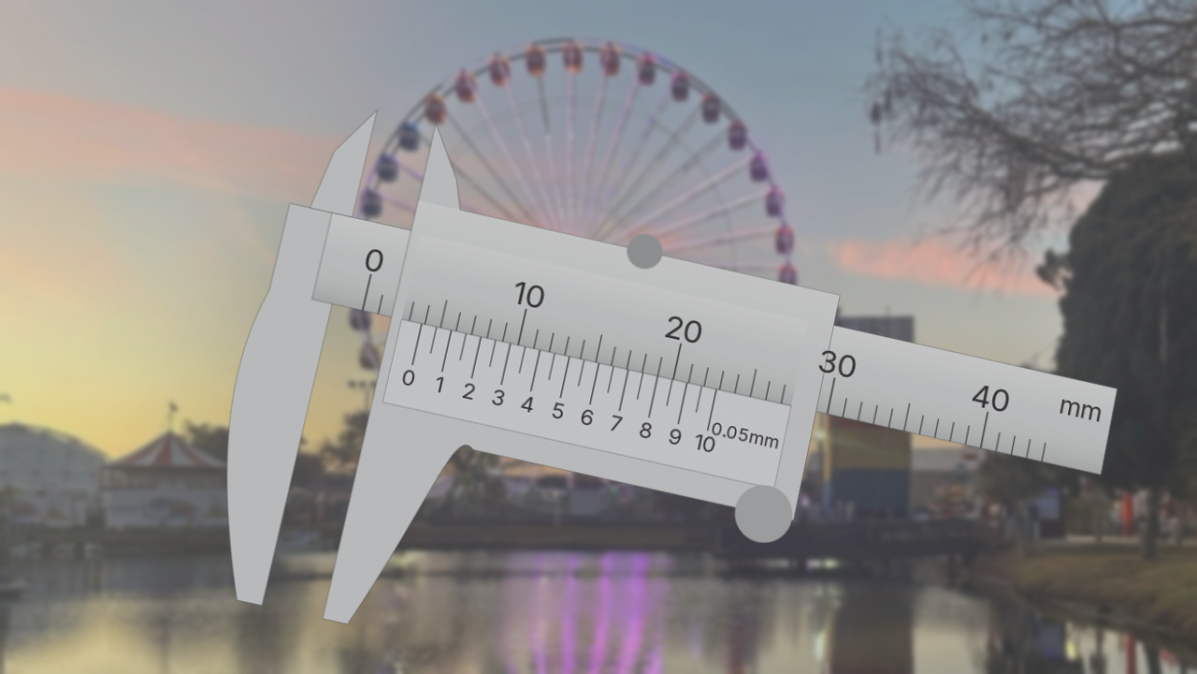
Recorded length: 3.8
